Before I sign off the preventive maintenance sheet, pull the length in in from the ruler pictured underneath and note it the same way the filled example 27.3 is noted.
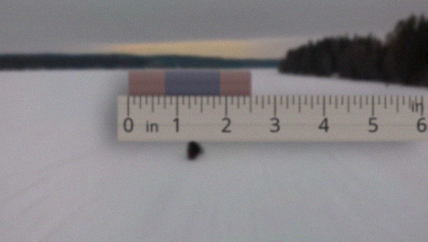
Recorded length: 2.5
